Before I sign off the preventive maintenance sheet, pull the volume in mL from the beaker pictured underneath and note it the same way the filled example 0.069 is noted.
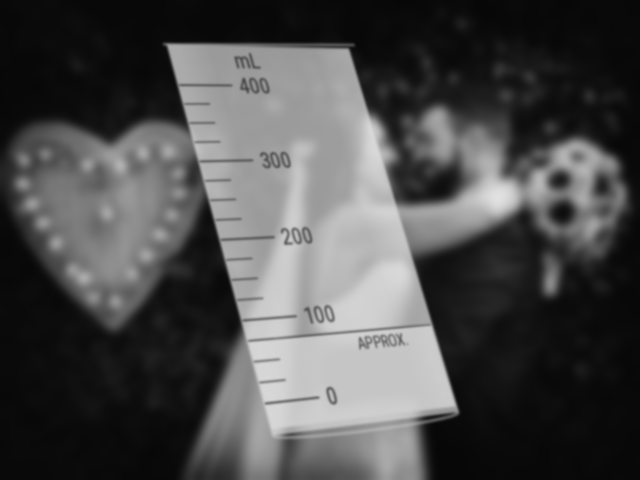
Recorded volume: 75
